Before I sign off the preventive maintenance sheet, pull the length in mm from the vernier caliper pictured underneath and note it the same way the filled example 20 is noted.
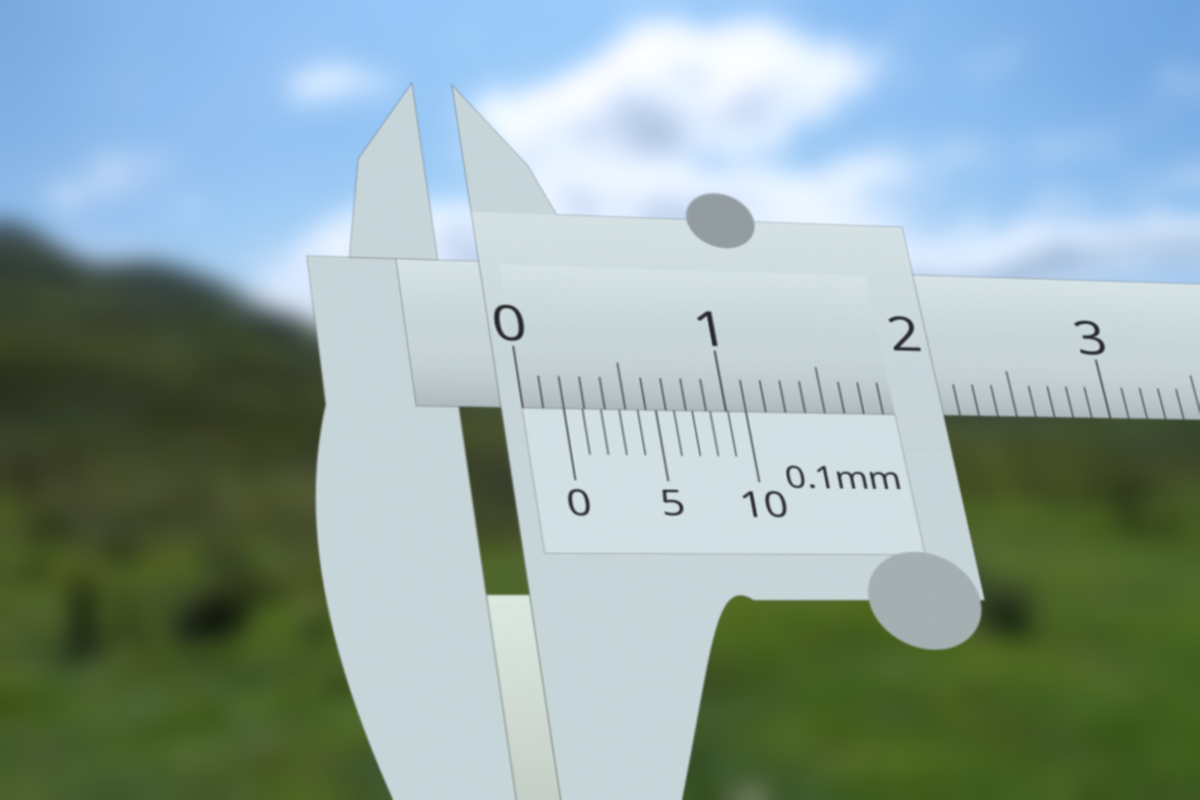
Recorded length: 2.0
